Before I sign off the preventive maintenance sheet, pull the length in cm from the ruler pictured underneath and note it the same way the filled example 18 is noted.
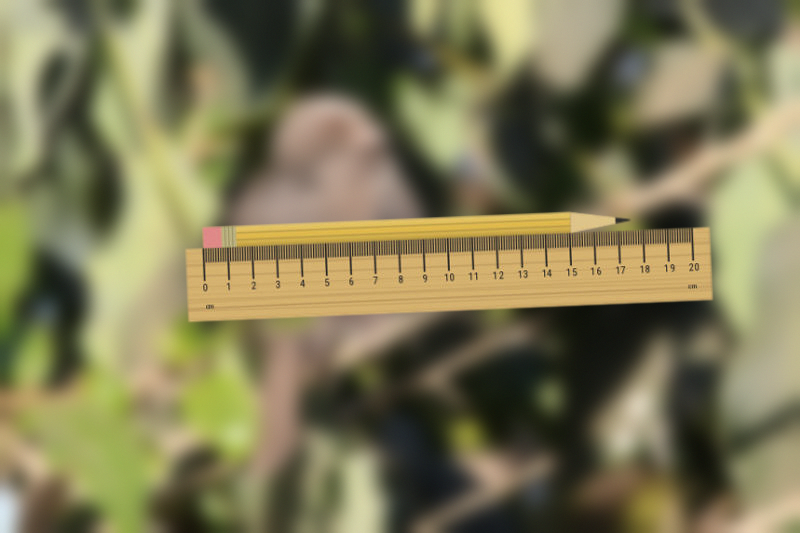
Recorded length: 17.5
